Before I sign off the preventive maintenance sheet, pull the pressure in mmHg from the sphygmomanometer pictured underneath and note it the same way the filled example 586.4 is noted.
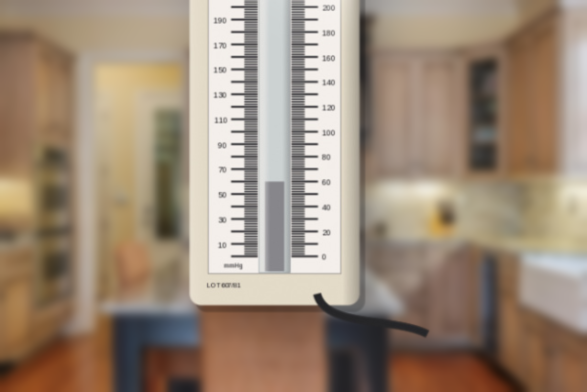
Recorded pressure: 60
